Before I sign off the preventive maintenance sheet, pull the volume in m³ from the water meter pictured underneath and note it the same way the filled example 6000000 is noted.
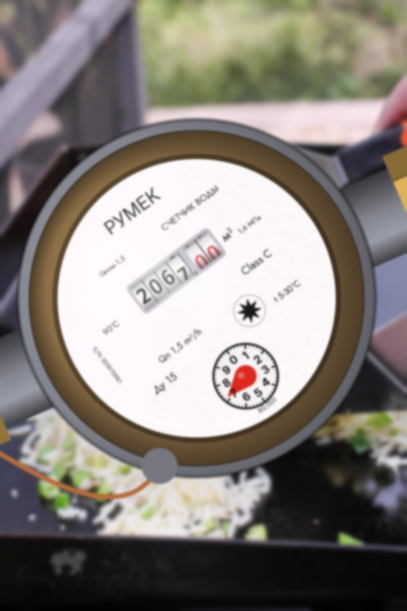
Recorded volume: 2066.997
